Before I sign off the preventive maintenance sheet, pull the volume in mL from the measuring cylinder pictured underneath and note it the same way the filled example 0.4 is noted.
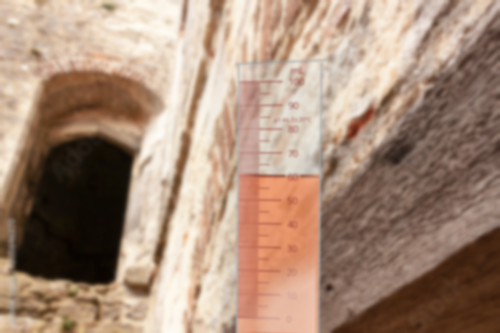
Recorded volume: 60
